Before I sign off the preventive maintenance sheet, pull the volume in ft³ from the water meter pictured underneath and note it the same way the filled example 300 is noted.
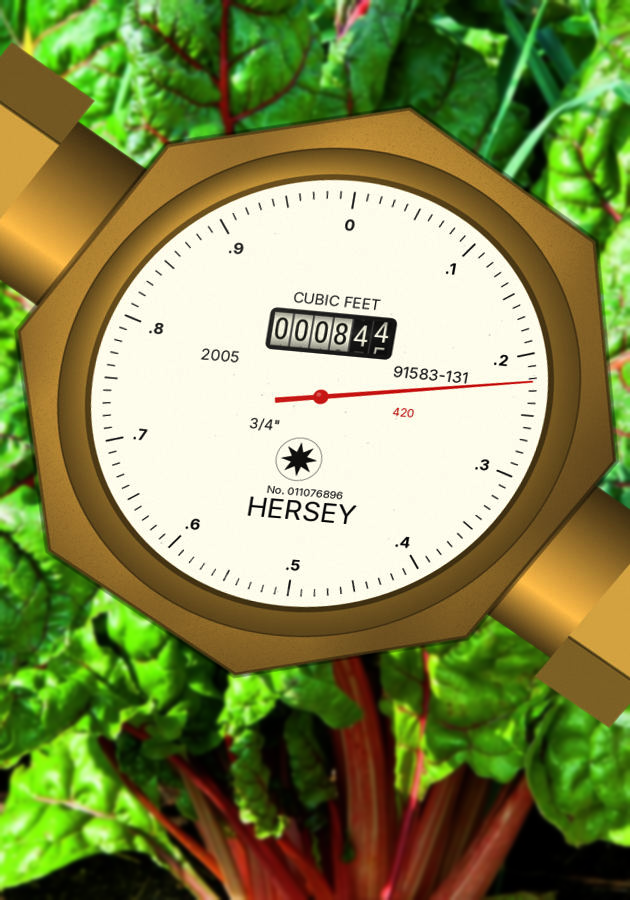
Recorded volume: 844.22
